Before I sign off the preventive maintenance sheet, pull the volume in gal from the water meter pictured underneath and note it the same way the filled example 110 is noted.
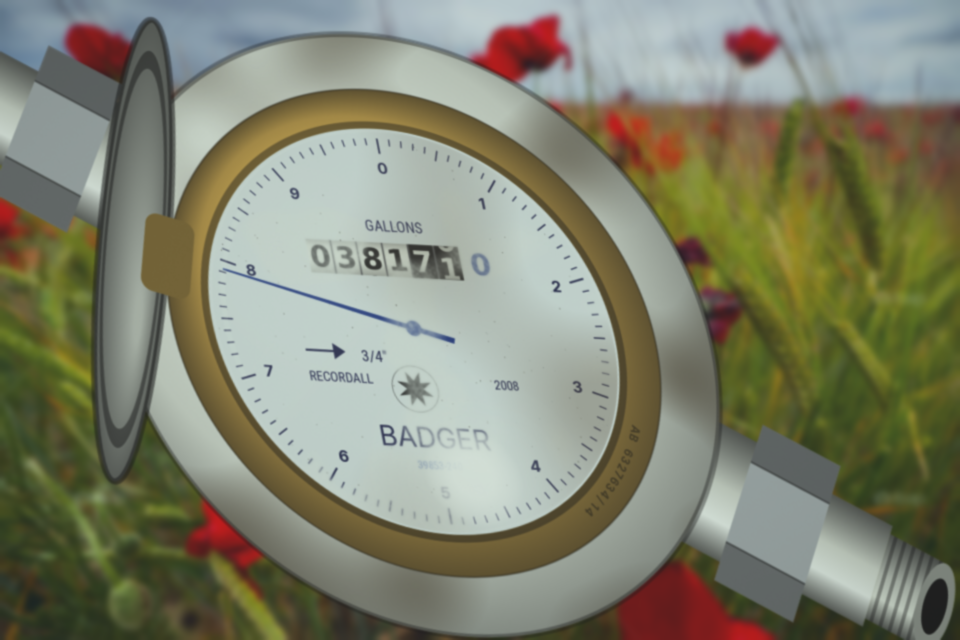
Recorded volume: 381707.9
